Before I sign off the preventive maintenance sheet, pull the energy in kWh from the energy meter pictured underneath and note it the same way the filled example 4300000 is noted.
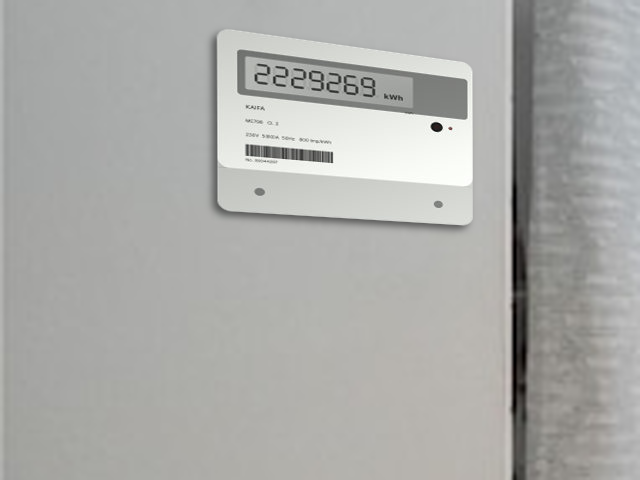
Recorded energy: 2229269
